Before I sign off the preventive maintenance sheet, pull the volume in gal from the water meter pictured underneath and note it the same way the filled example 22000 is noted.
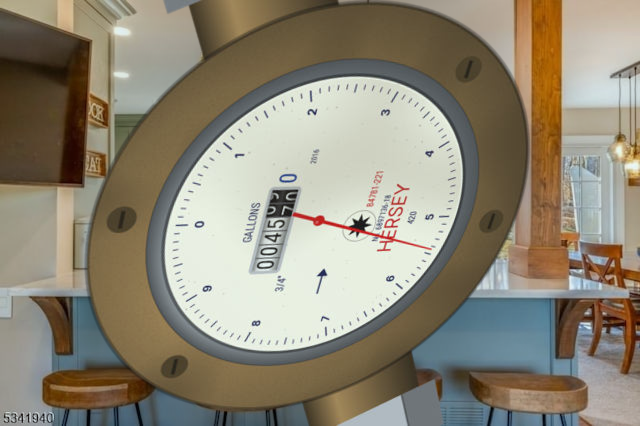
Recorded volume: 45695.4
